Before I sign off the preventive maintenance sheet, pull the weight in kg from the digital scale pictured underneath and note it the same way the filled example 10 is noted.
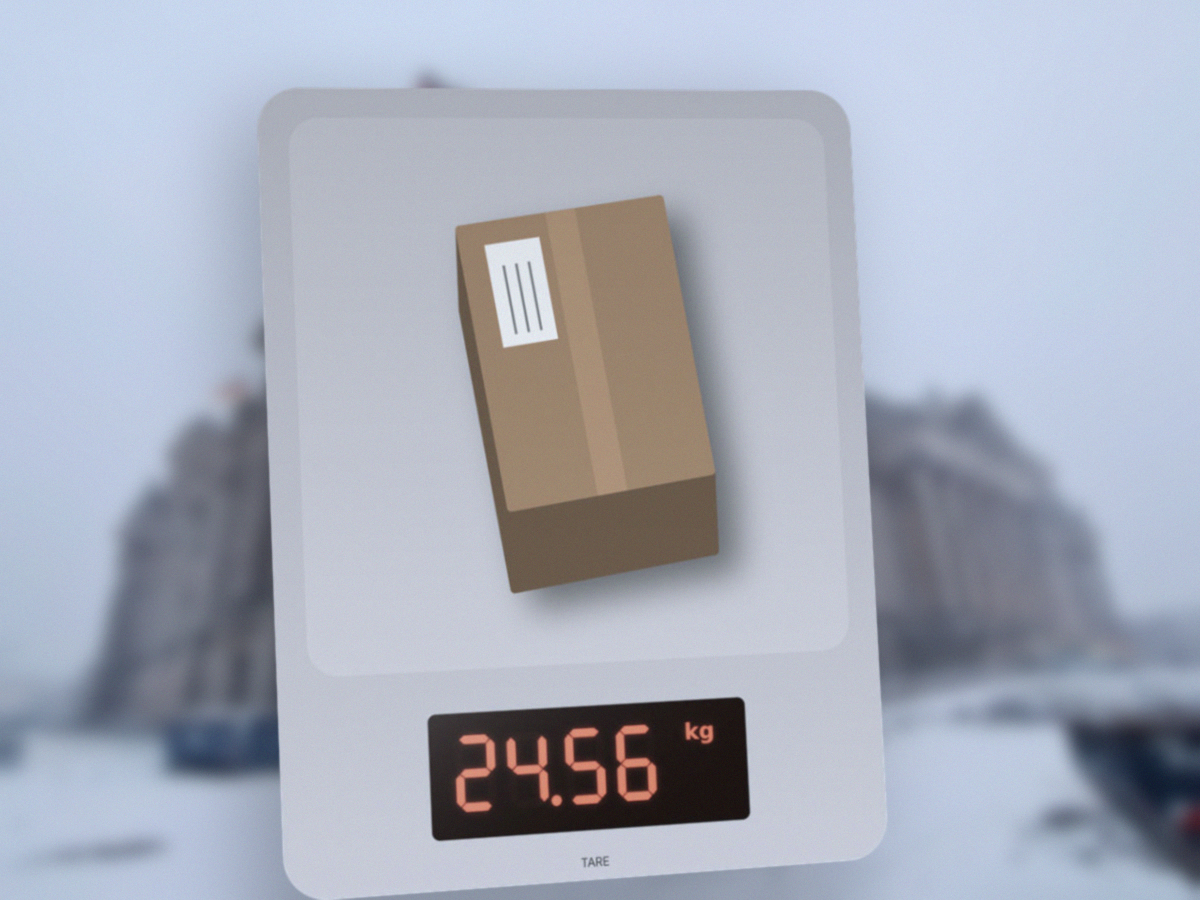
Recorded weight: 24.56
